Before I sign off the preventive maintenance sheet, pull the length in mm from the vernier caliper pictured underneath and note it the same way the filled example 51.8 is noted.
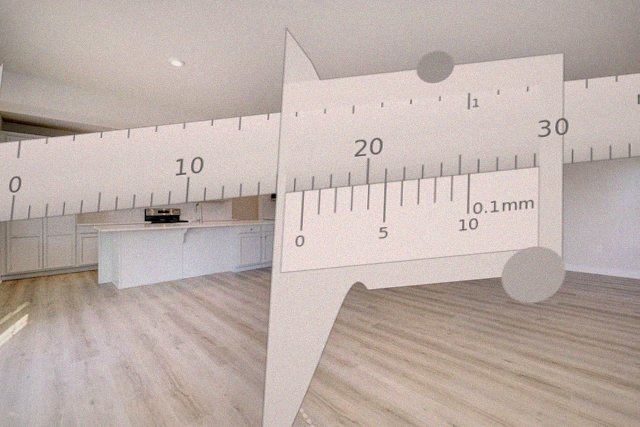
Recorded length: 16.5
